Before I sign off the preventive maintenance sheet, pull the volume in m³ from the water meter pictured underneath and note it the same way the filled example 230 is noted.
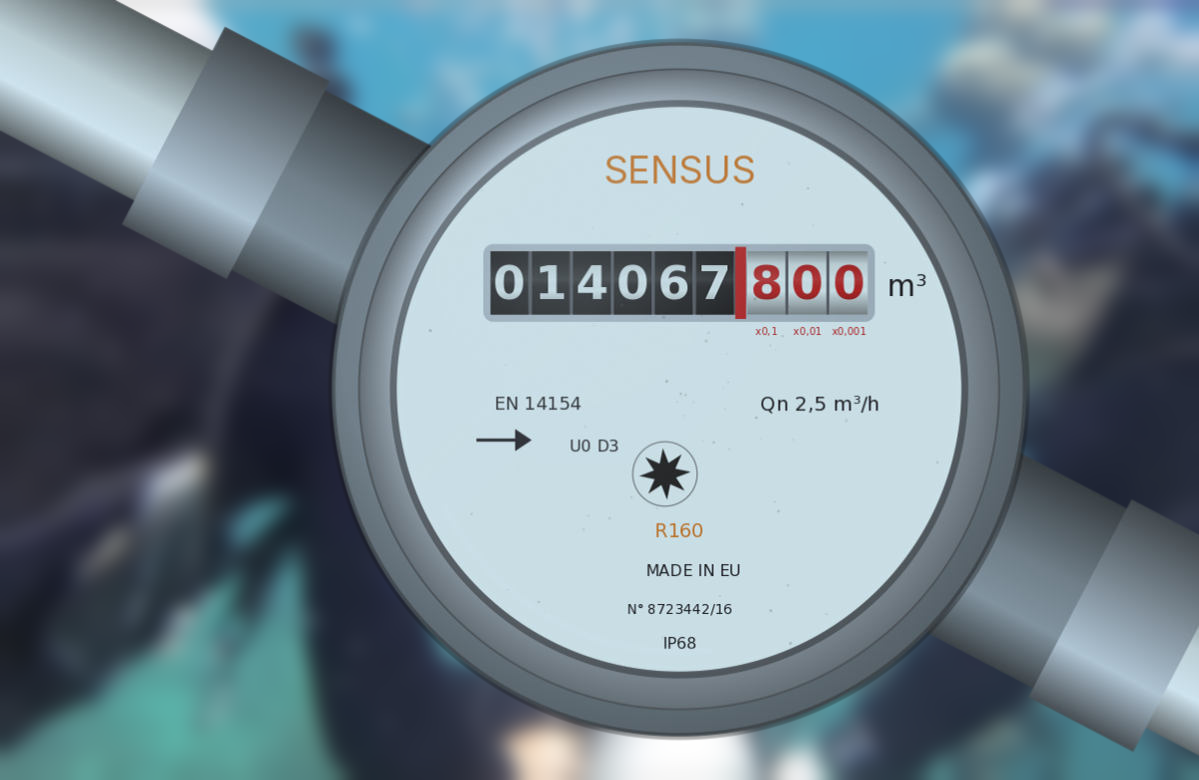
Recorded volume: 14067.800
